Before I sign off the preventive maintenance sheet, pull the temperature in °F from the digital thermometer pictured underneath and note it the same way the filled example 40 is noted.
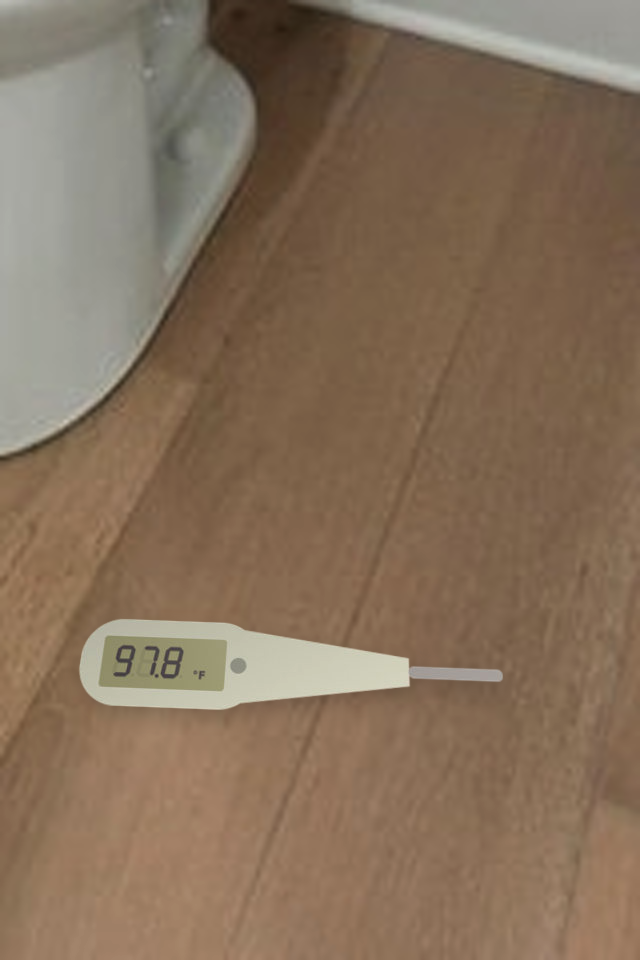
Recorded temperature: 97.8
